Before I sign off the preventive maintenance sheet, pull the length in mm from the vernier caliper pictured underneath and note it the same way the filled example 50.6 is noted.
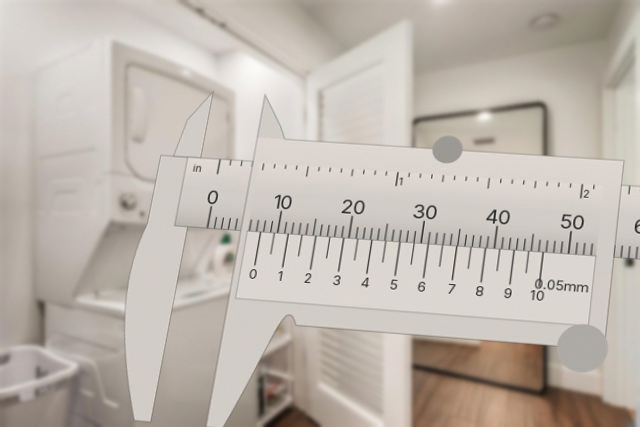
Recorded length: 7.6
